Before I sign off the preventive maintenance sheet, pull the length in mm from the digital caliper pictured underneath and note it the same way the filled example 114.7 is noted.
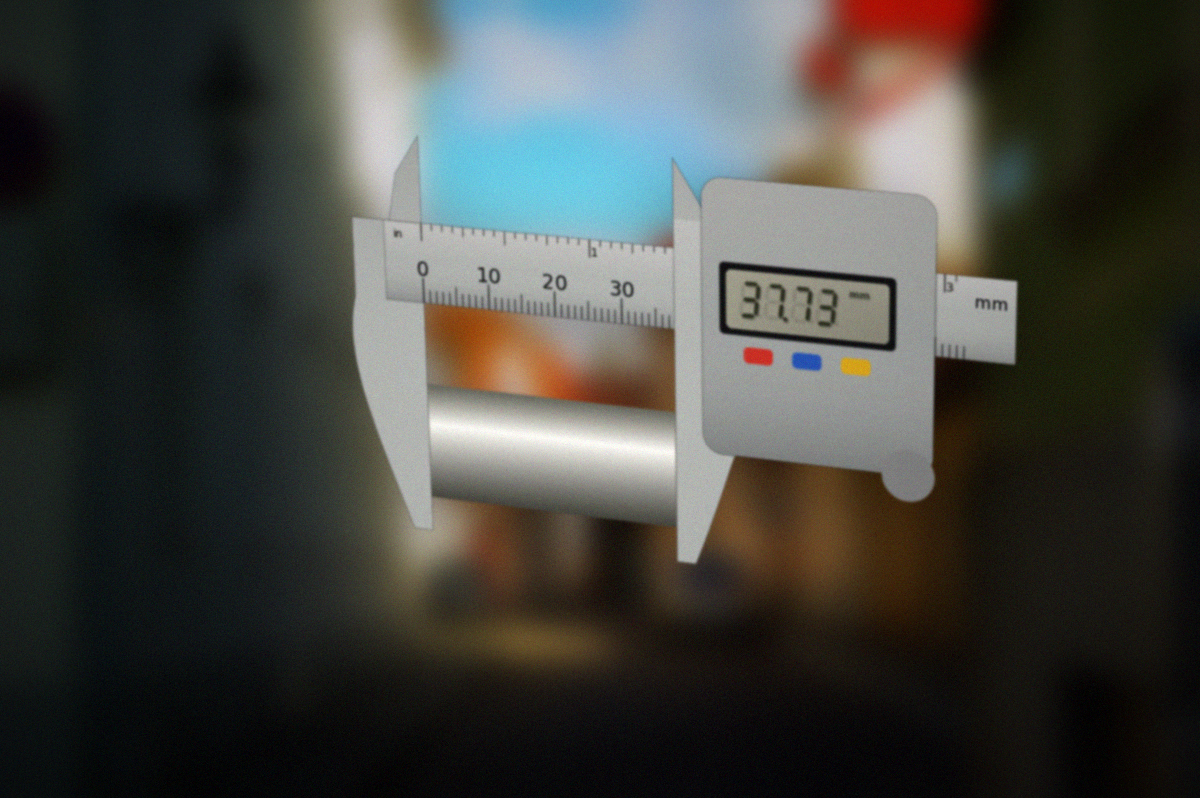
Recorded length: 37.73
